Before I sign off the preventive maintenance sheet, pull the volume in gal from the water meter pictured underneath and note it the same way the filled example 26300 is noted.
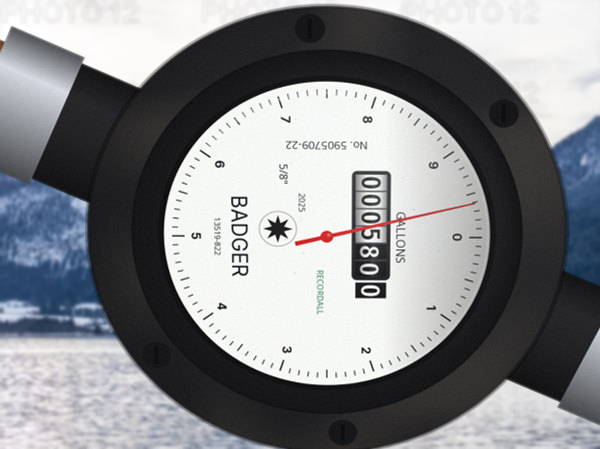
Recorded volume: 5799.6
